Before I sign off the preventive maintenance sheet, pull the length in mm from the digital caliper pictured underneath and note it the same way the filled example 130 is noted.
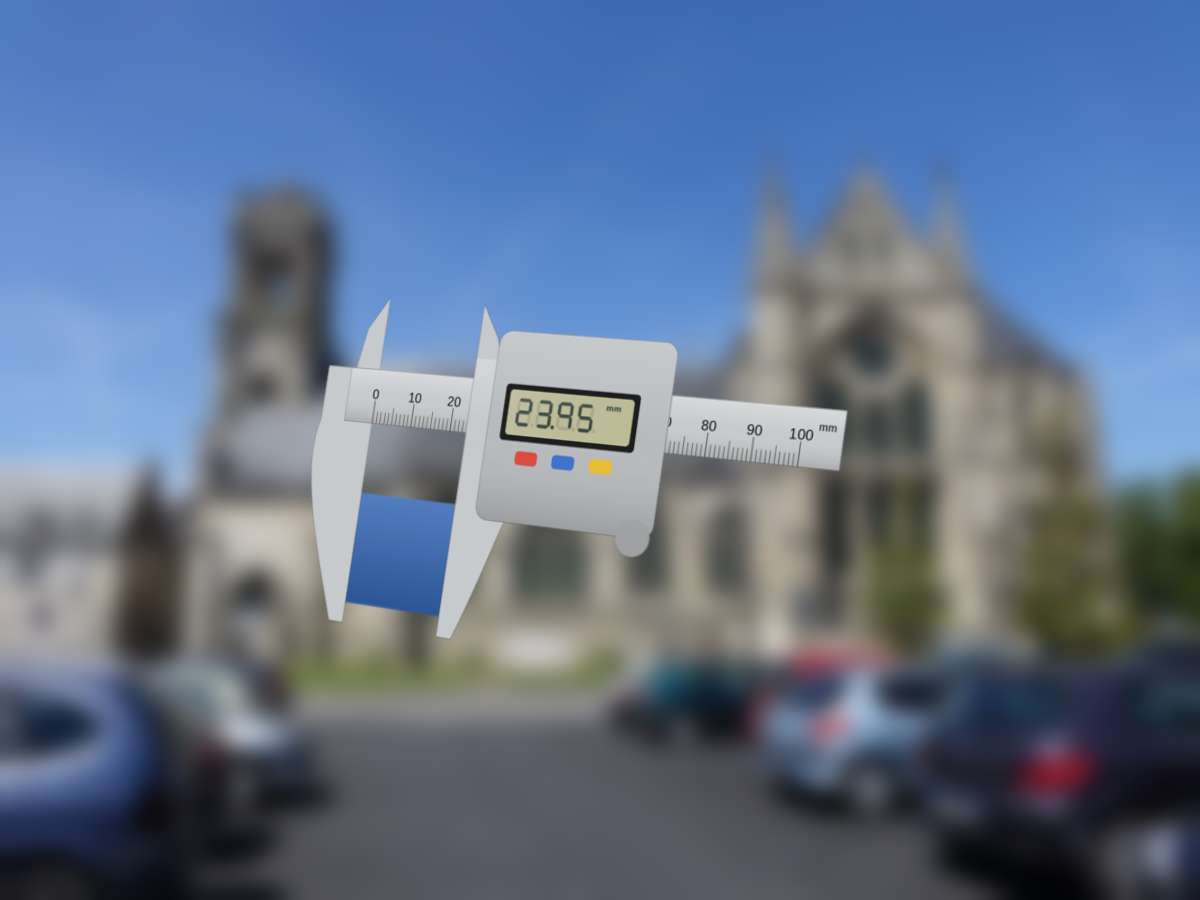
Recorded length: 23.95
